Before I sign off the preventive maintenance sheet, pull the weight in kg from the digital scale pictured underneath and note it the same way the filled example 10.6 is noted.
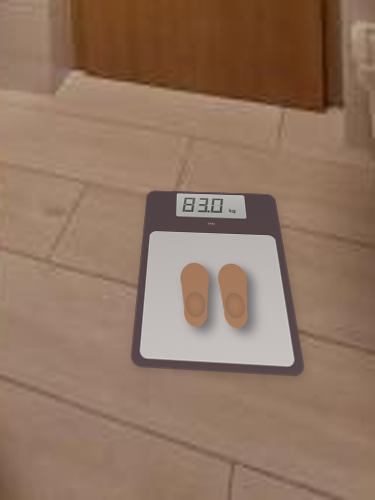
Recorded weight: 83.0
